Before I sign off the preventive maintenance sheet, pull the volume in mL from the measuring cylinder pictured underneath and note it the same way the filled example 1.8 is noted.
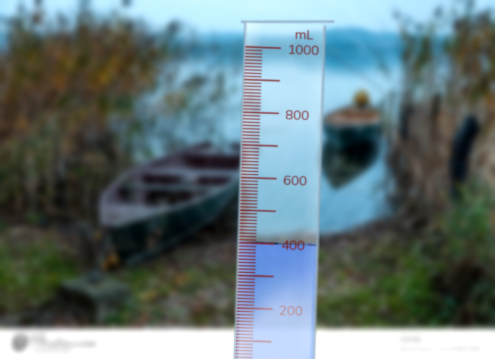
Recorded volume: 400
